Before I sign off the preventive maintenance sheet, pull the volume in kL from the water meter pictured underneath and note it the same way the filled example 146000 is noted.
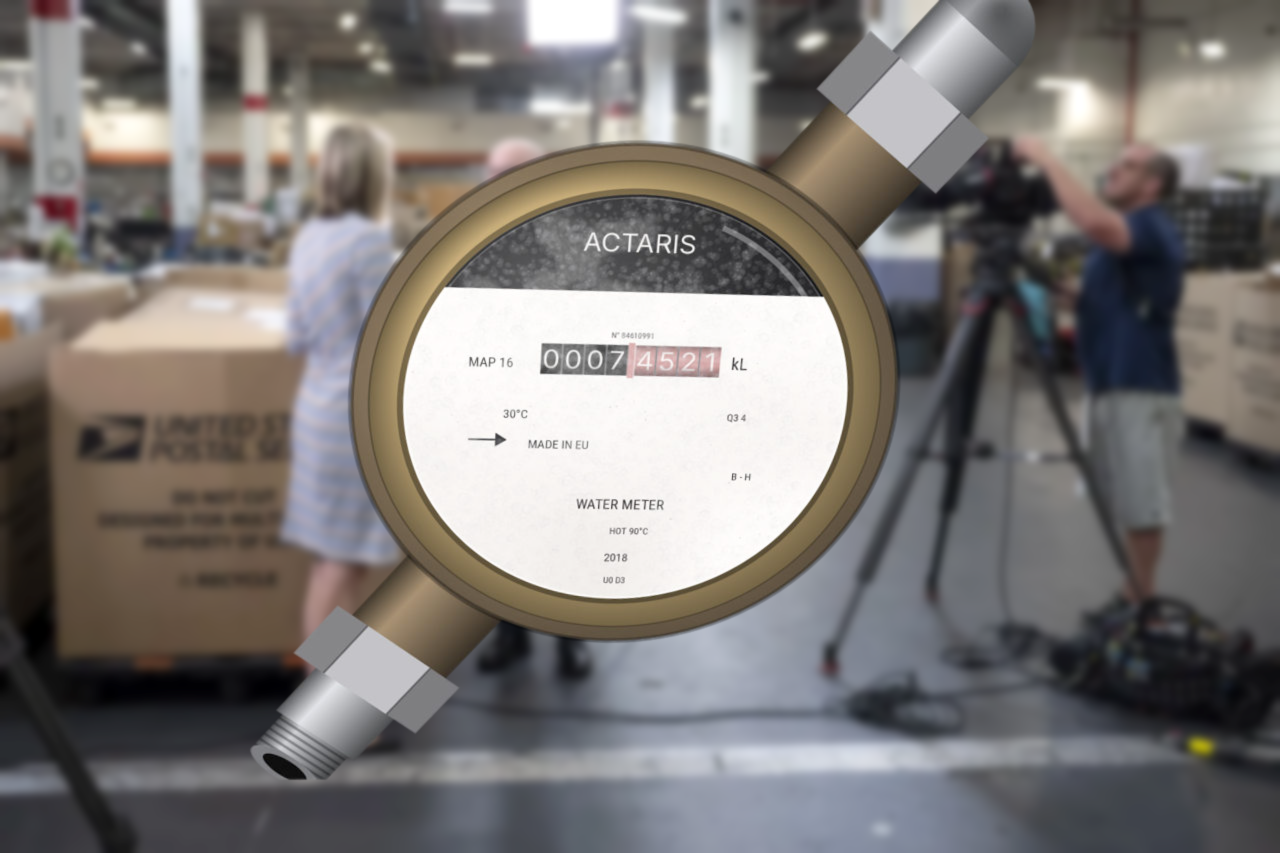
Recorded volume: 7.4521
